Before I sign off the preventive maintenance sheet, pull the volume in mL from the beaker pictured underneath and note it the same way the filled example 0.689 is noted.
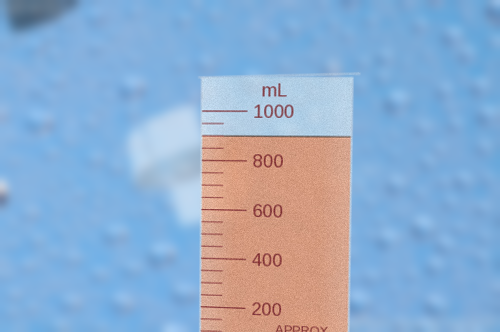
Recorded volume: 900
